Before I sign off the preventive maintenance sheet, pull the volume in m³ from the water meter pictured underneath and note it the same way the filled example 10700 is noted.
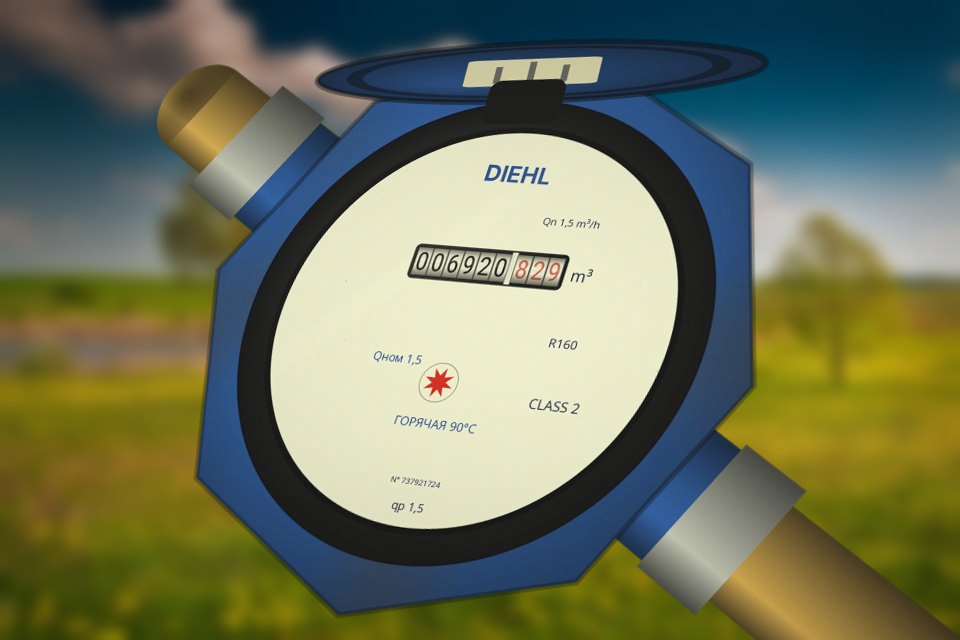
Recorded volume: 6920.829
